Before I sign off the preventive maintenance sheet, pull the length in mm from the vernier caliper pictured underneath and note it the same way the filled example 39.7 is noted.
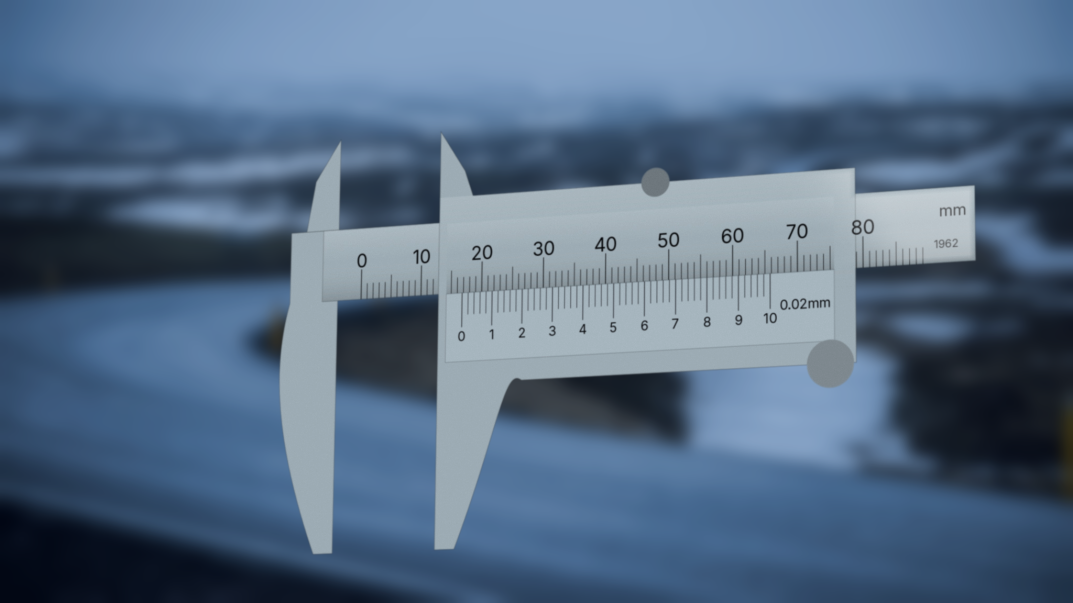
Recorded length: 16.8
